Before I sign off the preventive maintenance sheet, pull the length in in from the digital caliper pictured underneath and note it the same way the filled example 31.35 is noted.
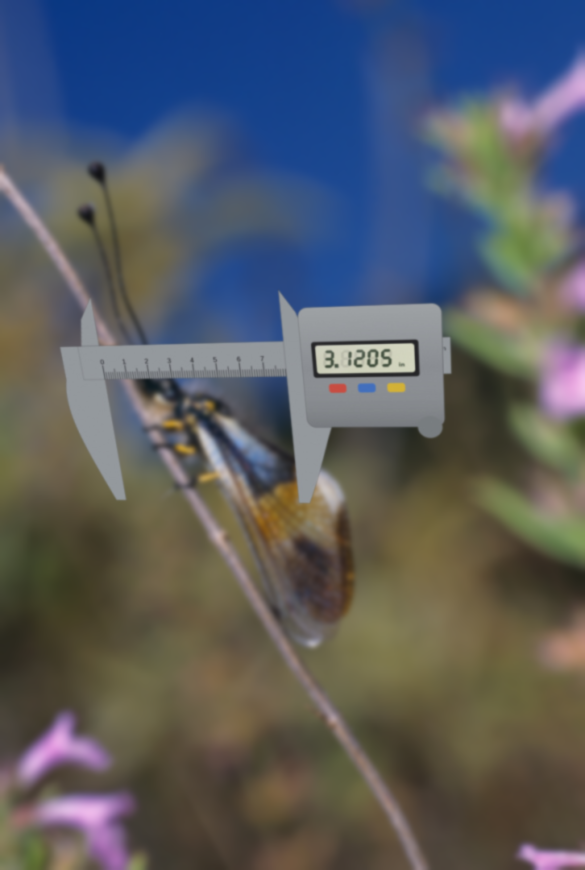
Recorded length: 3.1205
